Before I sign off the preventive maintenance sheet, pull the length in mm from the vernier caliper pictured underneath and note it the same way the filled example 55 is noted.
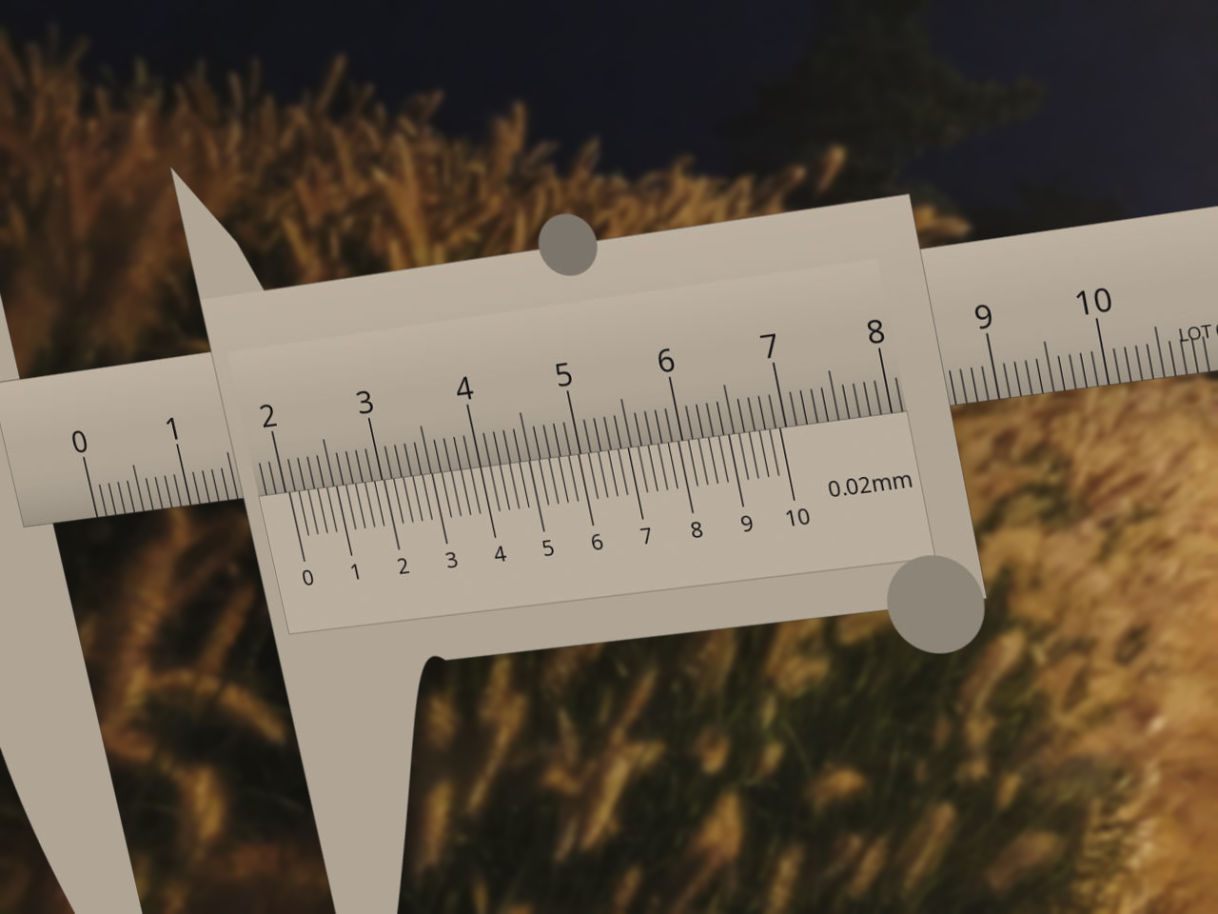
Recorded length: 20.4
